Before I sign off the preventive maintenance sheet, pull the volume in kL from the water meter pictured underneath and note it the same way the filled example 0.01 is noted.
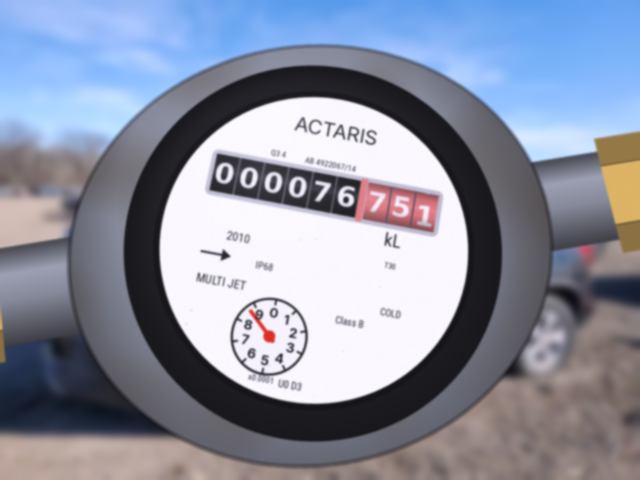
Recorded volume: 76.7508
